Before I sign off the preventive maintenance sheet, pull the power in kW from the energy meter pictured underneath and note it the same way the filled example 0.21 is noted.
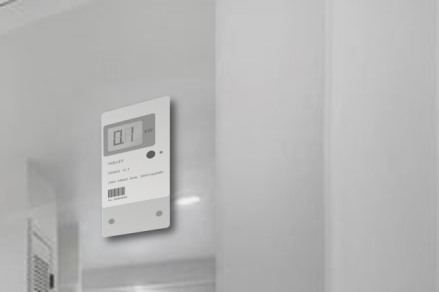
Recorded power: 0.1
